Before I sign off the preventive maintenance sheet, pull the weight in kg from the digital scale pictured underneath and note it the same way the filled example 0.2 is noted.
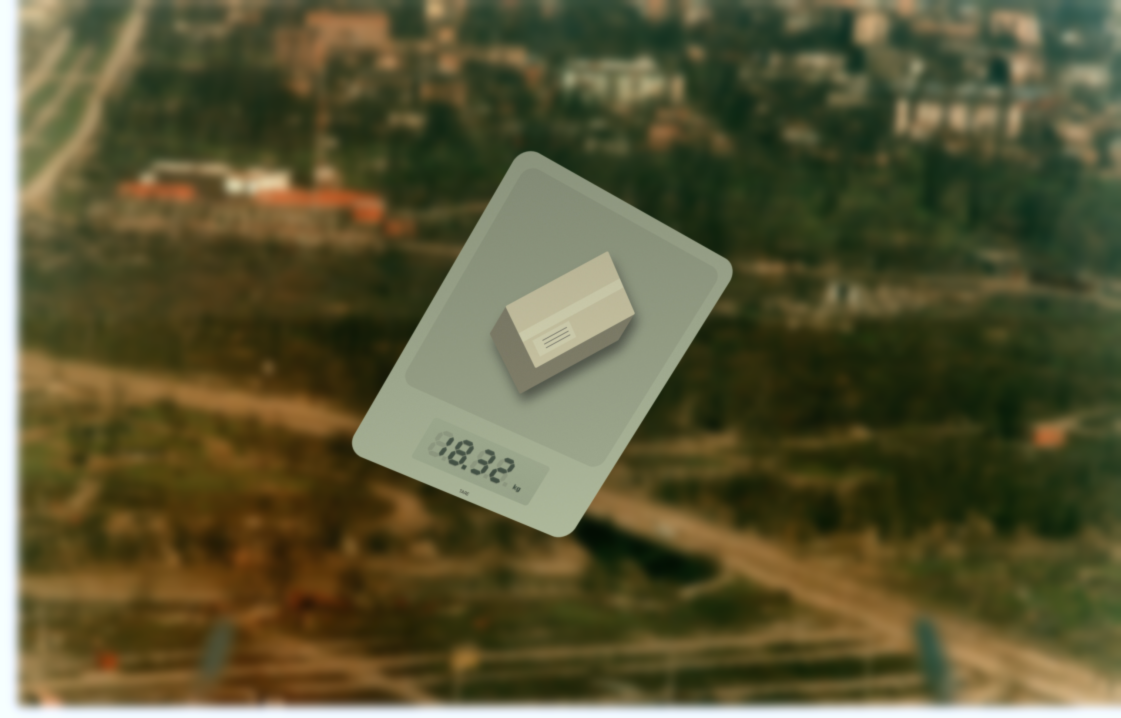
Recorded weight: 18.32
